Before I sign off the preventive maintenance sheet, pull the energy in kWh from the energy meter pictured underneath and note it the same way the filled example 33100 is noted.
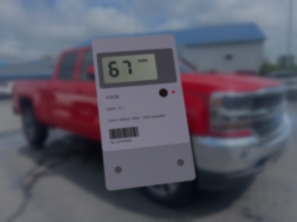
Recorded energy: 67
